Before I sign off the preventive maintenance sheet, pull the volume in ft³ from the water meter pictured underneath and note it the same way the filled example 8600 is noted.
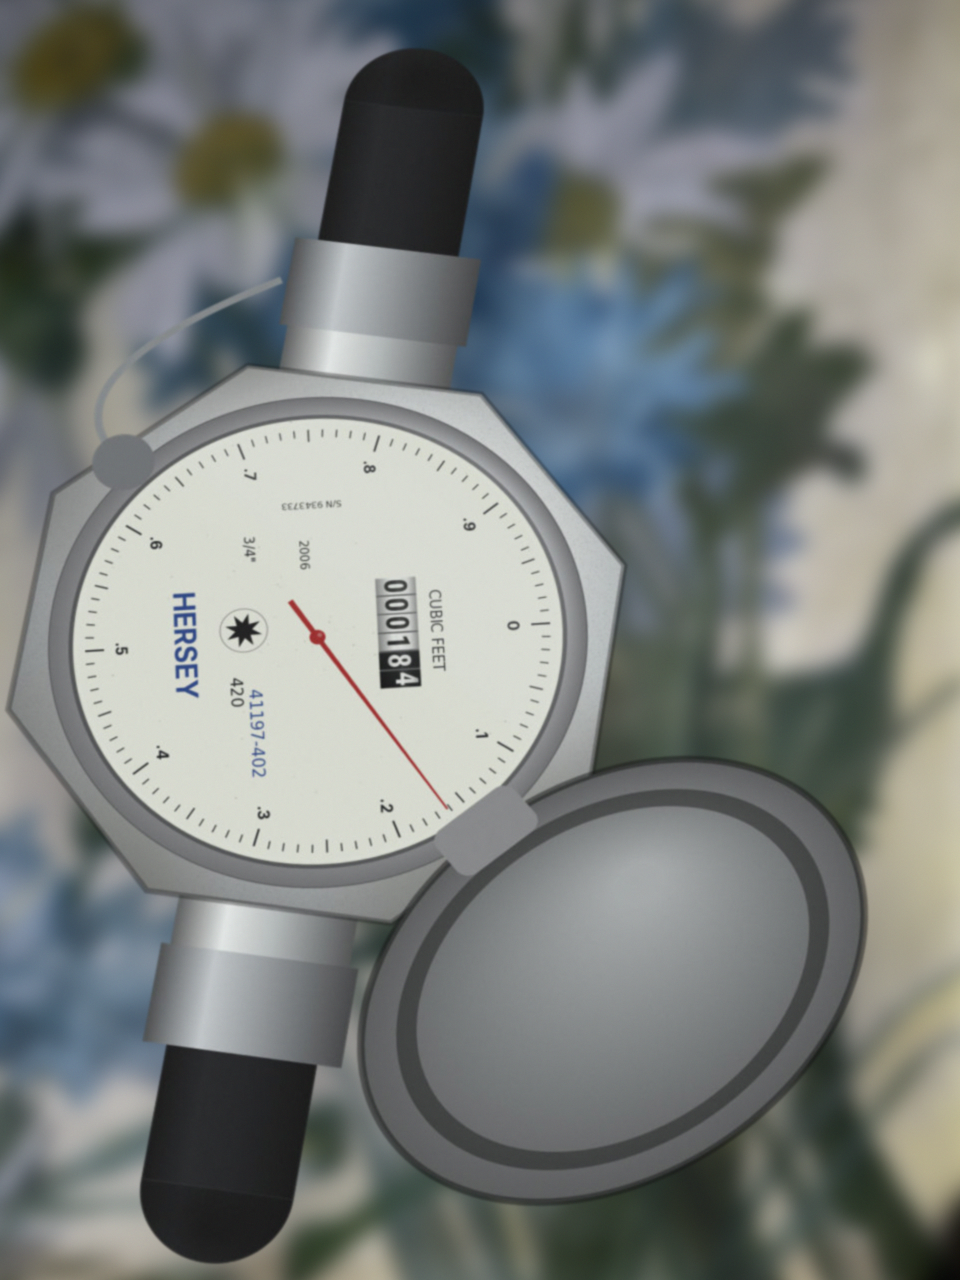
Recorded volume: 184.16
